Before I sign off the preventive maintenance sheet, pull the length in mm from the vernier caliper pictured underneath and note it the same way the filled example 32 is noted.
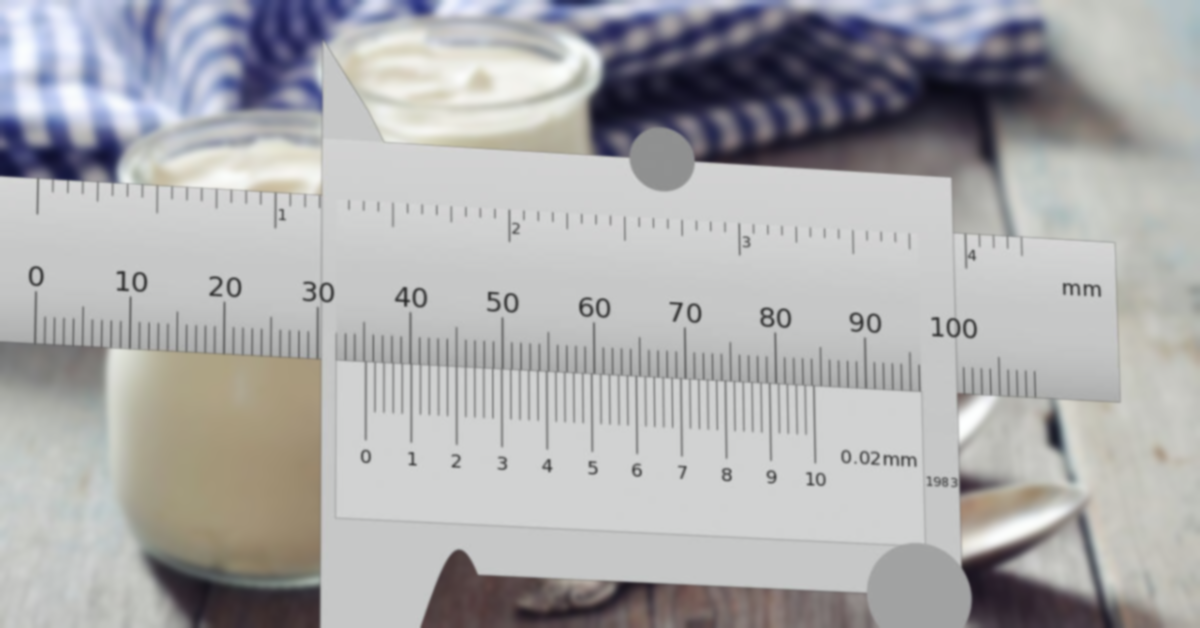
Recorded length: 35.2
